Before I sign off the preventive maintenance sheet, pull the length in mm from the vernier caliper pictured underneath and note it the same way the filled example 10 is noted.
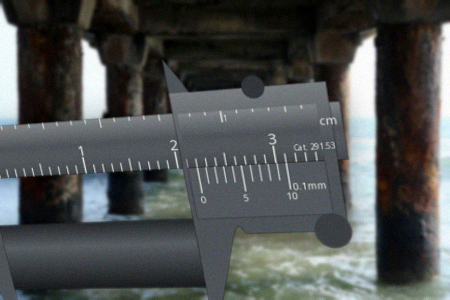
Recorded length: 22.0
